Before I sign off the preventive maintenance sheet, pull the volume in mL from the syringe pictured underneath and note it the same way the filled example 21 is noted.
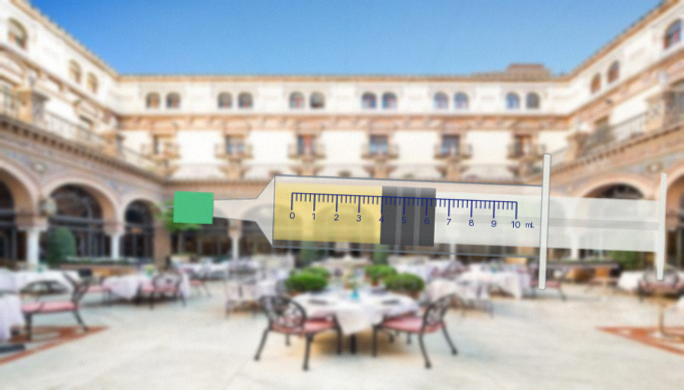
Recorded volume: 4
